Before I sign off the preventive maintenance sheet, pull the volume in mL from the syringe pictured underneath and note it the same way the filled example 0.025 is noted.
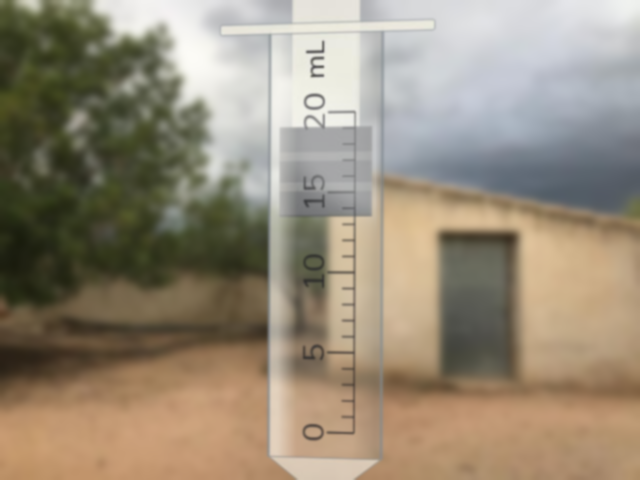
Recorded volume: 13.5
